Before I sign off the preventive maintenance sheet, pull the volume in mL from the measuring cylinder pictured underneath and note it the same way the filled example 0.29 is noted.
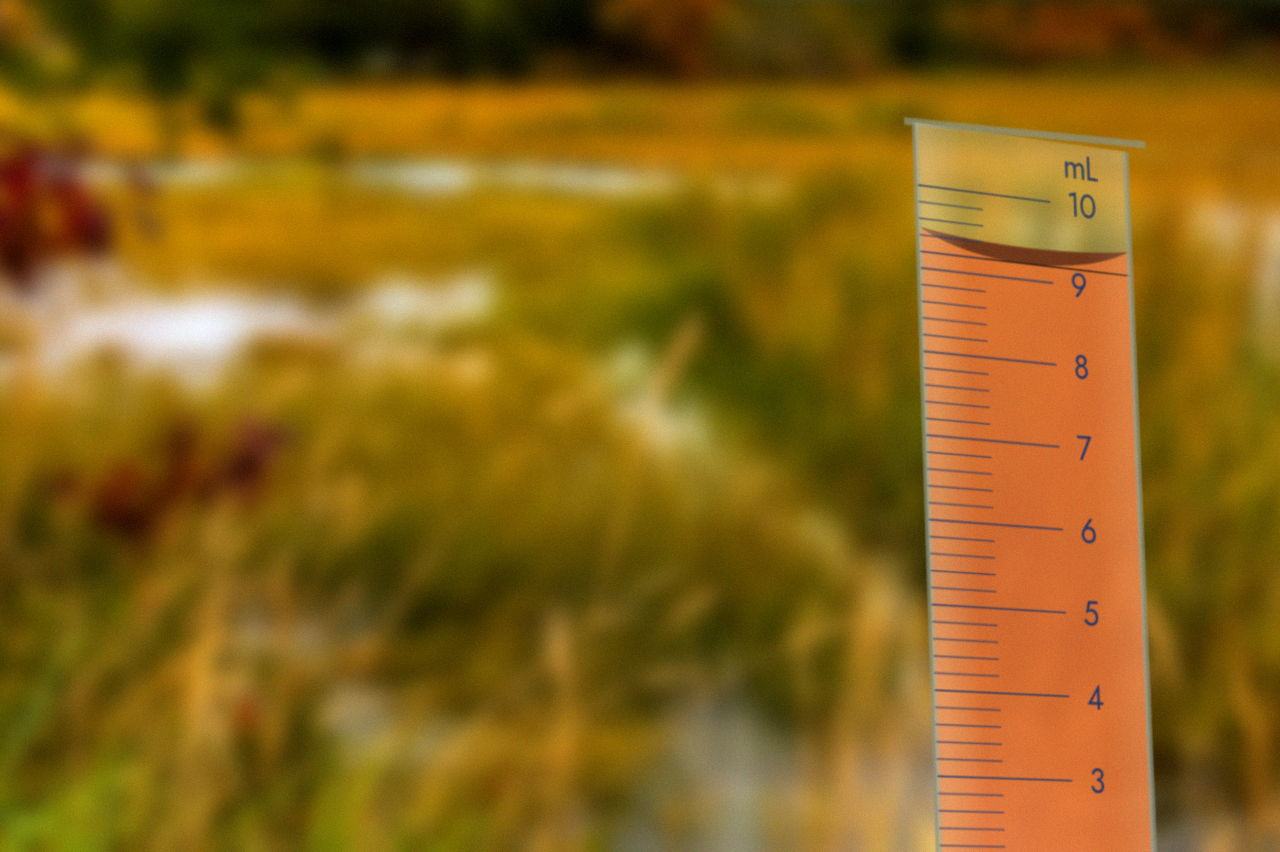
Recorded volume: 9.2
